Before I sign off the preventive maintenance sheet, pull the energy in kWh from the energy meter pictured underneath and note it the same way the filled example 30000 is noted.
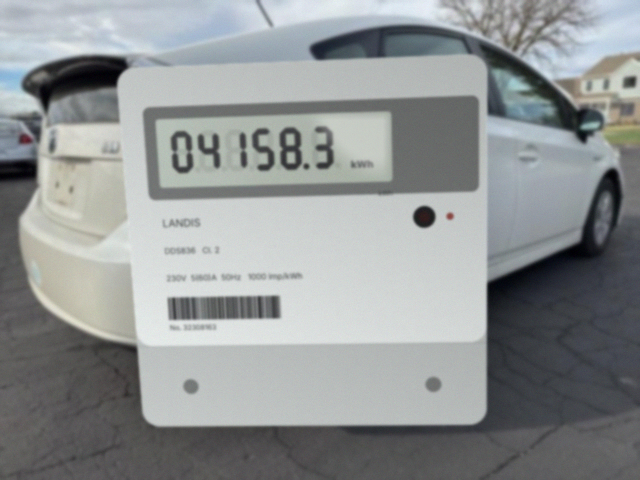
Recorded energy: 4158.3
